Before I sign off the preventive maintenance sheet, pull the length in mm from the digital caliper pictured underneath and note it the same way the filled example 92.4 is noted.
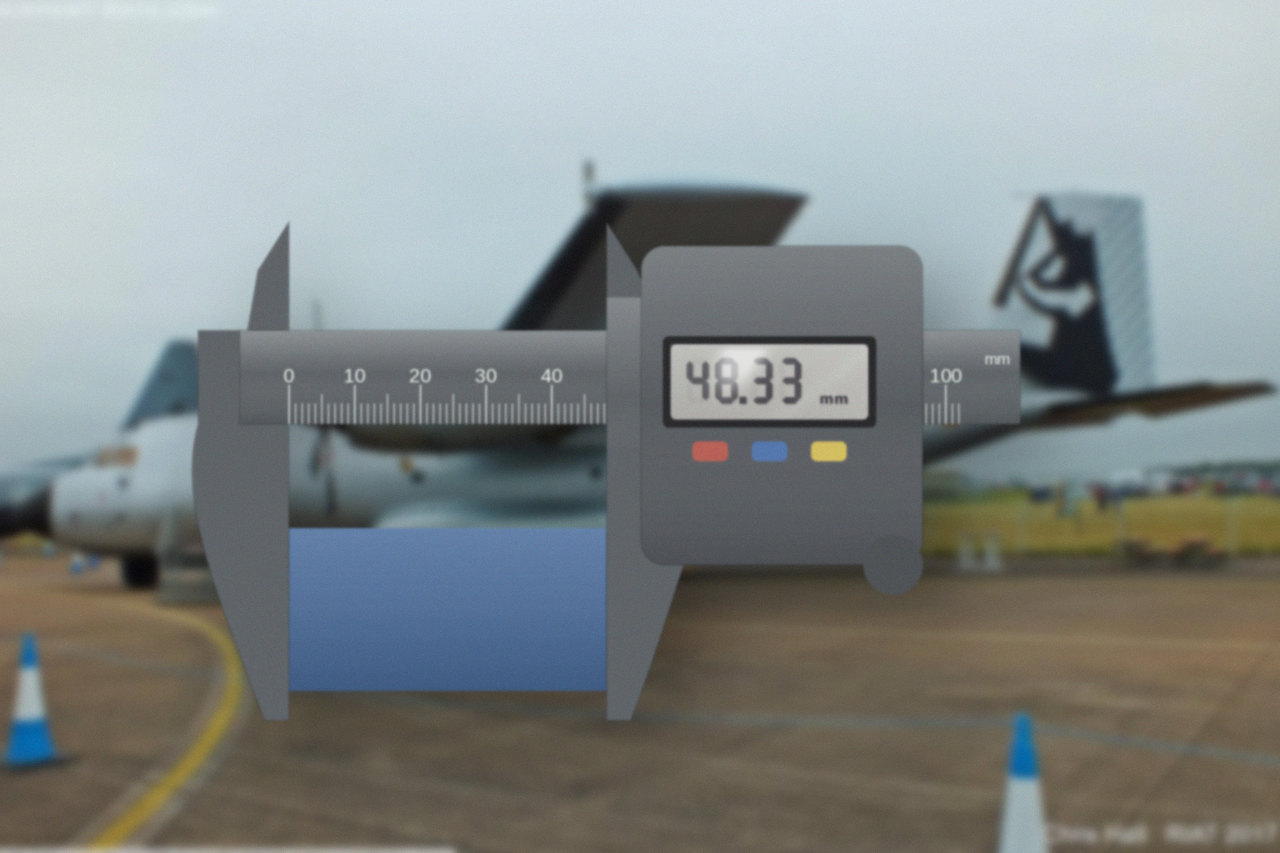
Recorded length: 48.33
